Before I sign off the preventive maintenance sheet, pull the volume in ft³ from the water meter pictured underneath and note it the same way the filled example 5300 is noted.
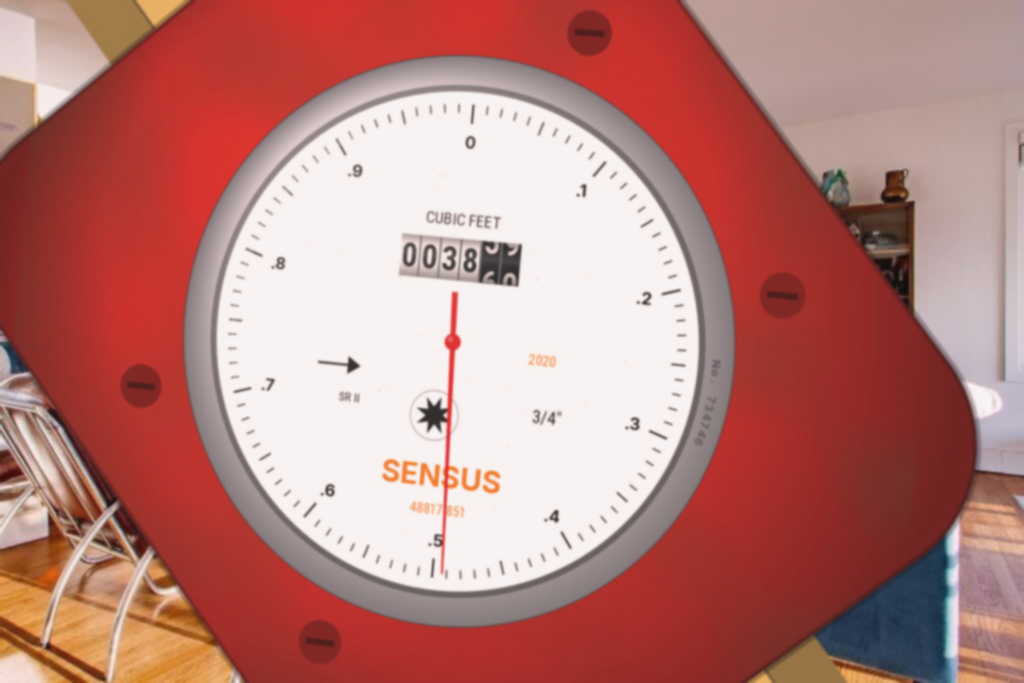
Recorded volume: 3859.49
